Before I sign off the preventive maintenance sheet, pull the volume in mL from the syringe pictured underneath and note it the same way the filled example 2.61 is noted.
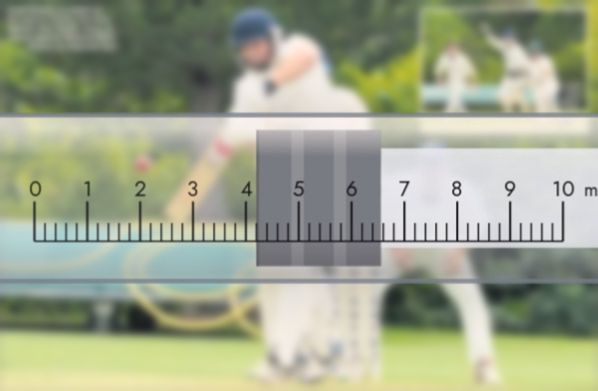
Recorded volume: 4.2
